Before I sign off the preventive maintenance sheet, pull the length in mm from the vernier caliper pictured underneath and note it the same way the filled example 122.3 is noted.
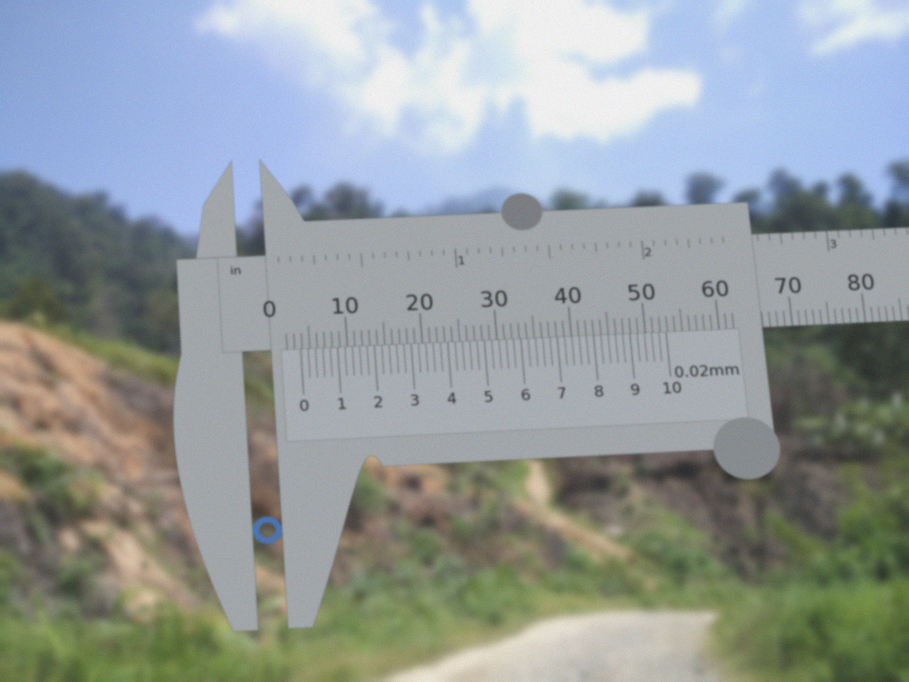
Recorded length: 3.8
